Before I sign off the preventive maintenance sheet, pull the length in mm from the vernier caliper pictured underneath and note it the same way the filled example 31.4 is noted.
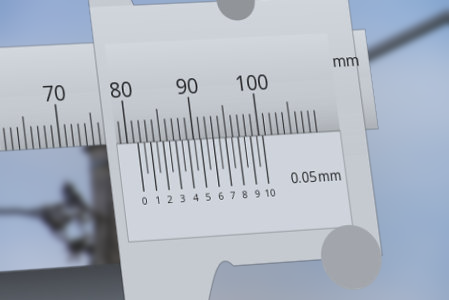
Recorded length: 81.6
